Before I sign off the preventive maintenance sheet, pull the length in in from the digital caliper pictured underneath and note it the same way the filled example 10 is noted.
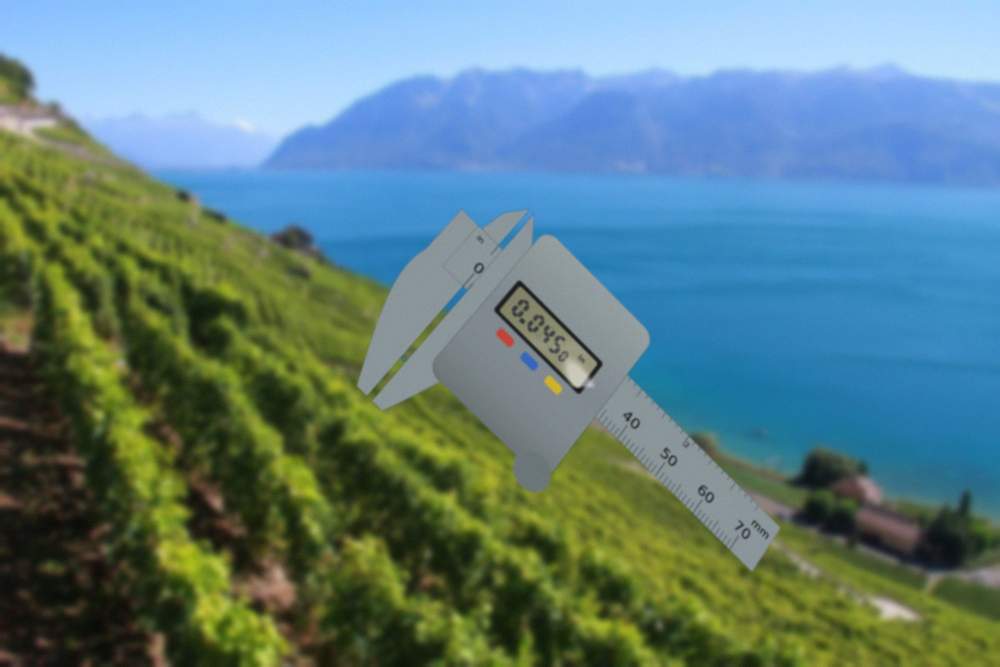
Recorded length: 0.0450
